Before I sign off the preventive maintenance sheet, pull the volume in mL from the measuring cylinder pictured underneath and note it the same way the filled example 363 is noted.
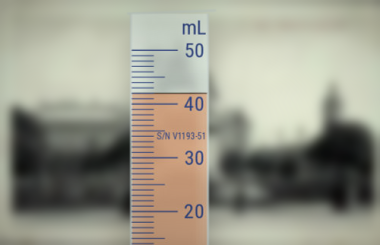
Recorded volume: 42
